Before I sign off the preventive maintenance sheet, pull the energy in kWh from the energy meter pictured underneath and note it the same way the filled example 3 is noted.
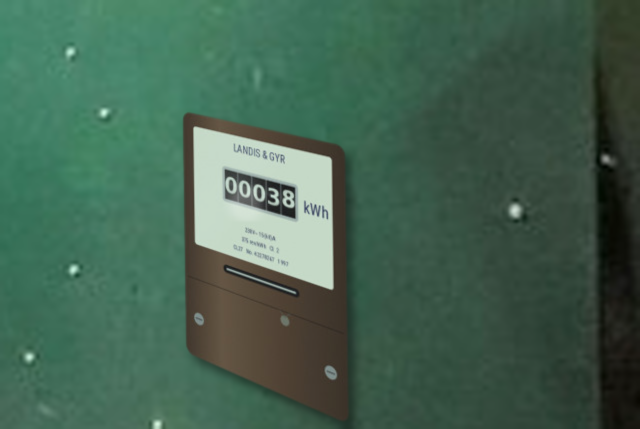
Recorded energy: 38
